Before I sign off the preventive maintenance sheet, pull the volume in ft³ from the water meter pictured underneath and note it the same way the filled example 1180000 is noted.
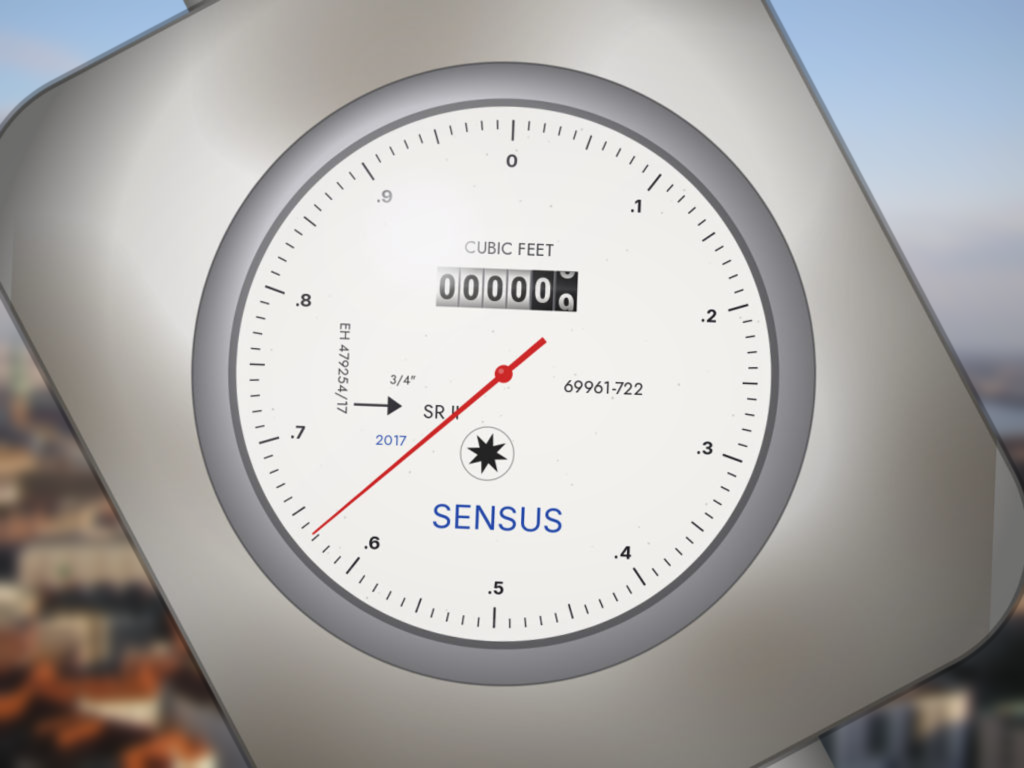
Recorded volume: 8.63
